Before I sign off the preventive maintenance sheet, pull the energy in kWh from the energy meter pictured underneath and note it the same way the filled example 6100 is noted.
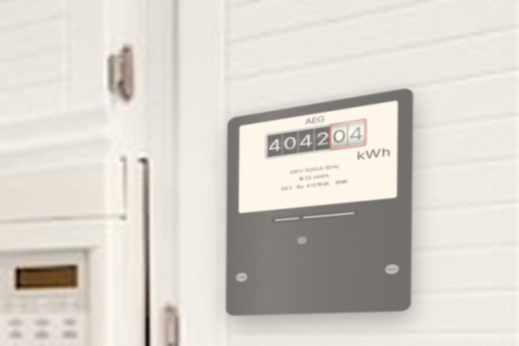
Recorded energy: 4042.04
